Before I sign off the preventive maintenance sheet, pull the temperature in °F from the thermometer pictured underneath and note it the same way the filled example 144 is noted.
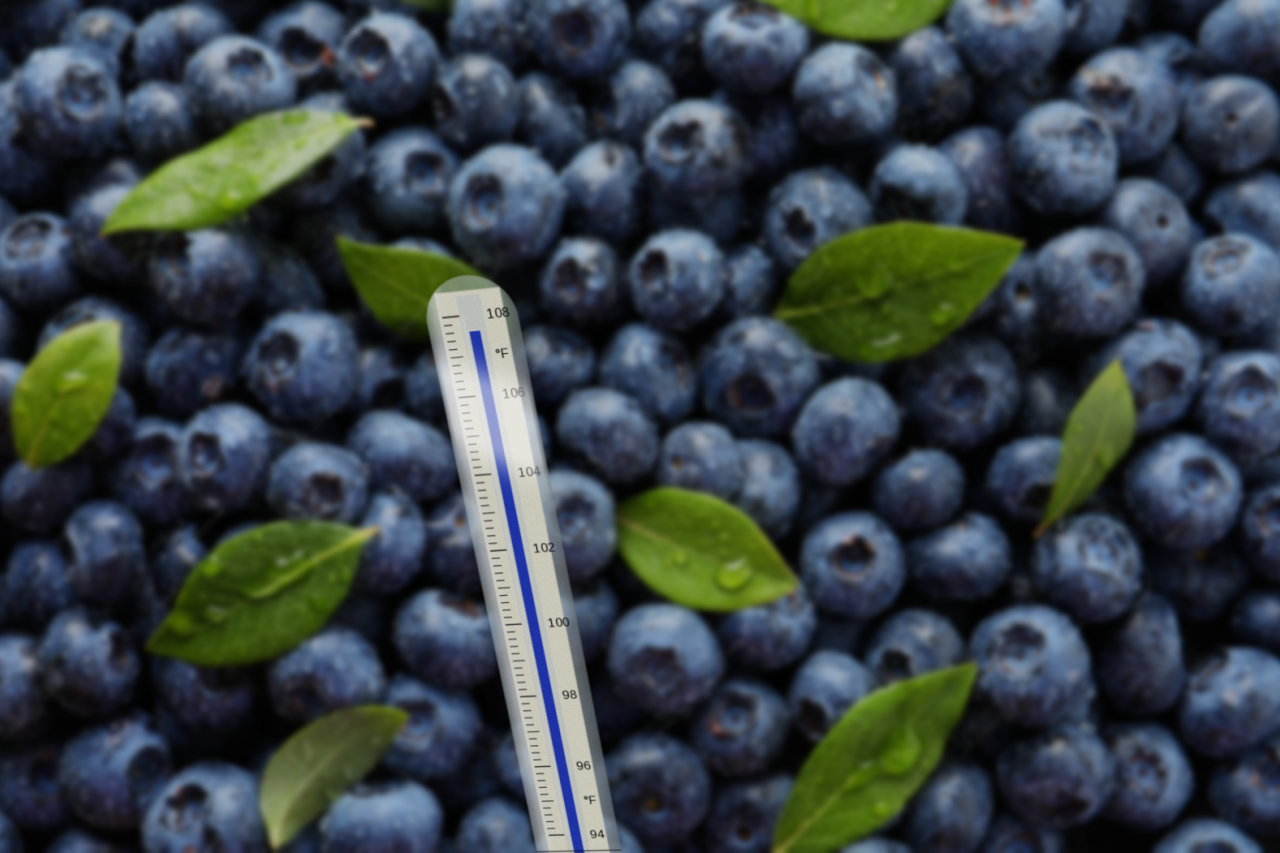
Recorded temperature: 107.6
